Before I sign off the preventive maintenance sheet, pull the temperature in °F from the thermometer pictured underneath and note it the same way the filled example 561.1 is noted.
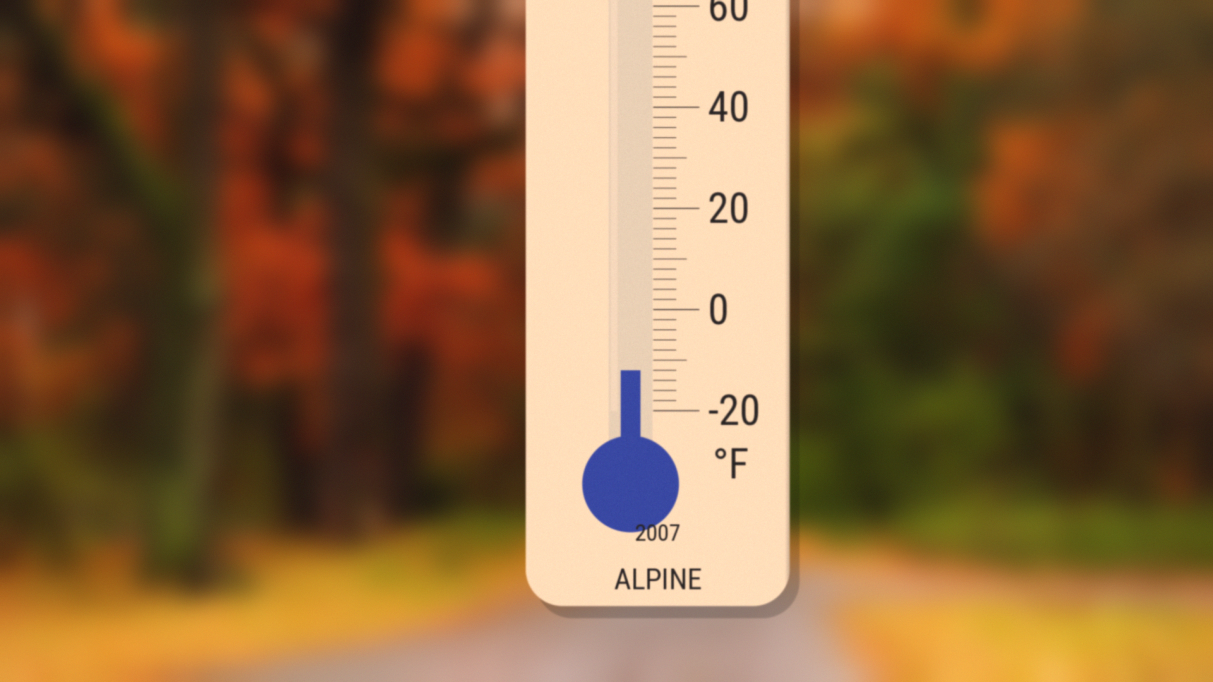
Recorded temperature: -12
